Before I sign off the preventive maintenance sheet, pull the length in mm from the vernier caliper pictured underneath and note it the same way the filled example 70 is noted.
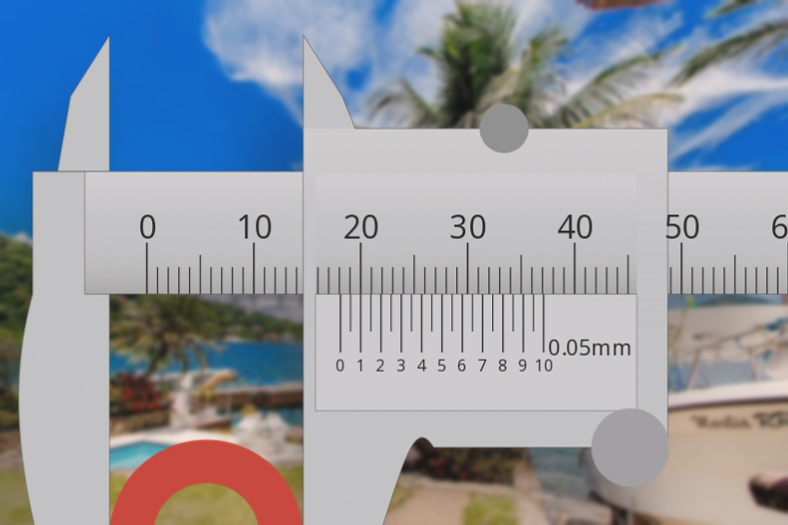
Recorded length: 18.1
